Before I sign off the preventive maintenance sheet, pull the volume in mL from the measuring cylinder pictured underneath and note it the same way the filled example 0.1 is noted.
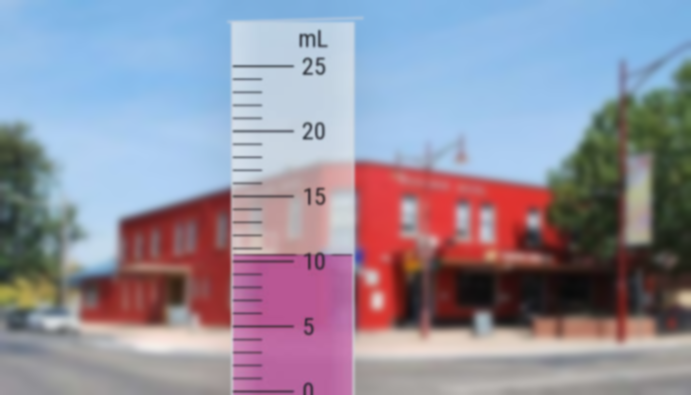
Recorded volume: 10.5
